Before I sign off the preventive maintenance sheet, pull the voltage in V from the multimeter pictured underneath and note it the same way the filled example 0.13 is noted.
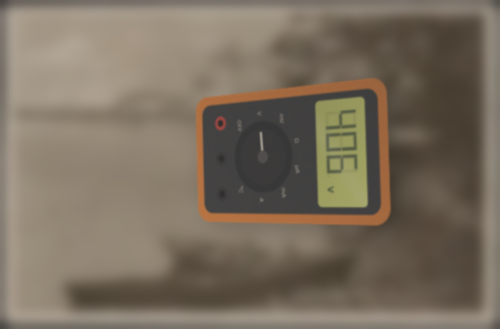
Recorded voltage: 406
